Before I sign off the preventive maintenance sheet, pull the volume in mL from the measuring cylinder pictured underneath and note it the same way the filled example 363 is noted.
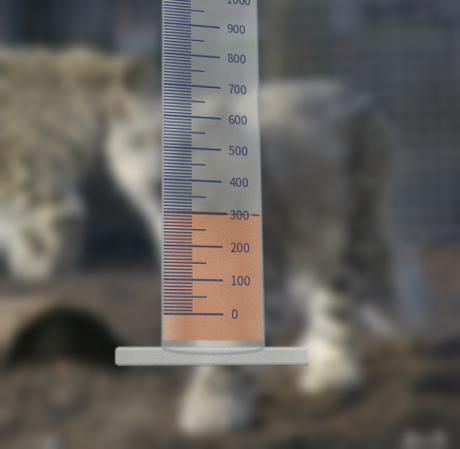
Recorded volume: 300
